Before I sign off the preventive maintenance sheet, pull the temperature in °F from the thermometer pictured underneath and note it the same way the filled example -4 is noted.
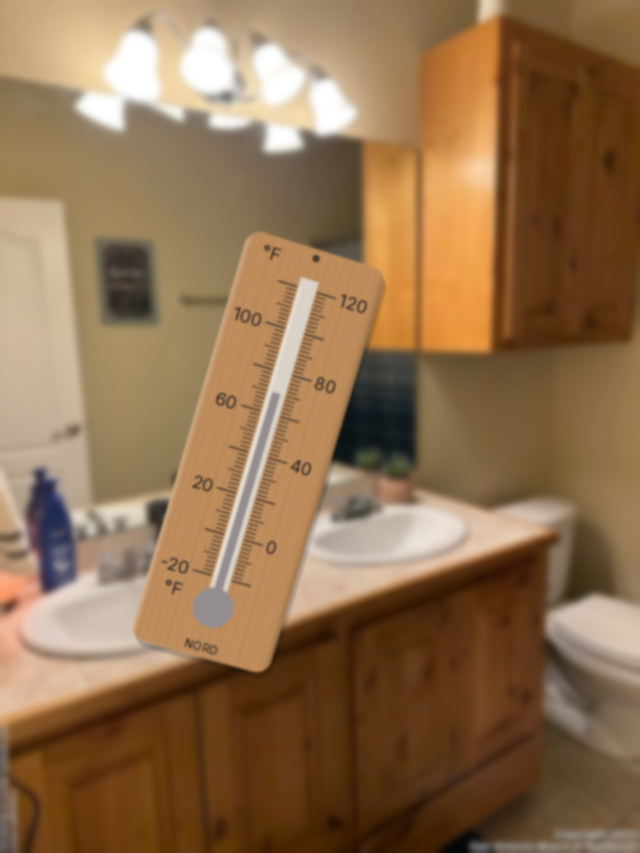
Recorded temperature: 70
